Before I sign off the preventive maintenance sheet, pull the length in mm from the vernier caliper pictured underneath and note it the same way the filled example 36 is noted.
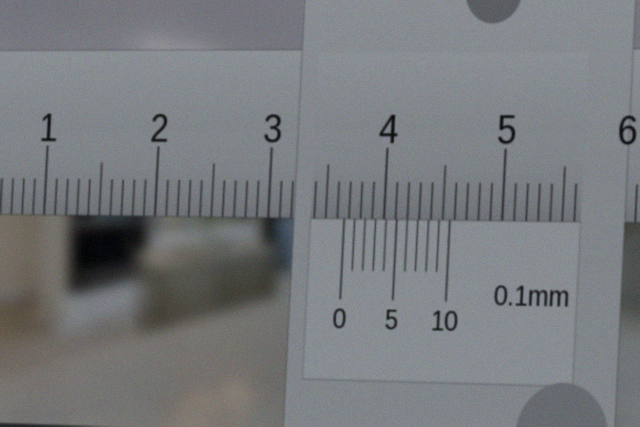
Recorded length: 36.6
